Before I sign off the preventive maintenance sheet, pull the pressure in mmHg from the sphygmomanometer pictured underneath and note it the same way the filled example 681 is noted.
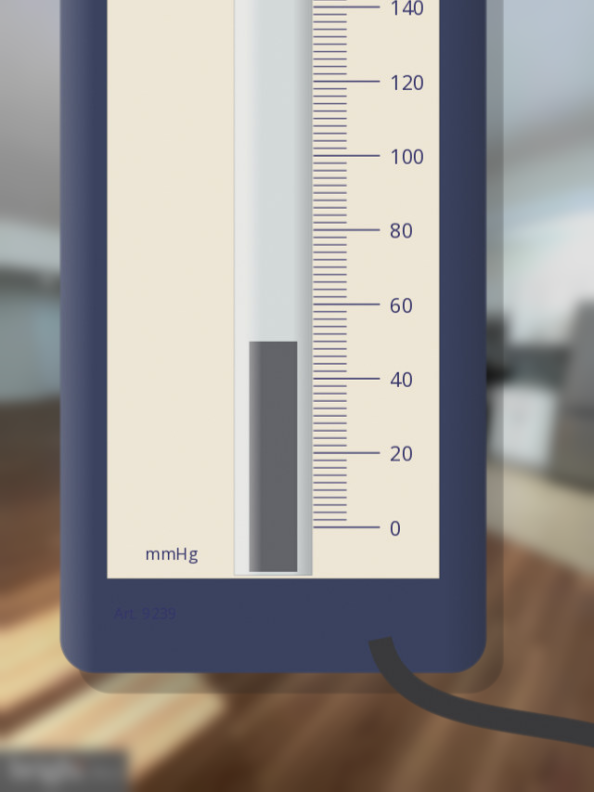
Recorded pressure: 50
